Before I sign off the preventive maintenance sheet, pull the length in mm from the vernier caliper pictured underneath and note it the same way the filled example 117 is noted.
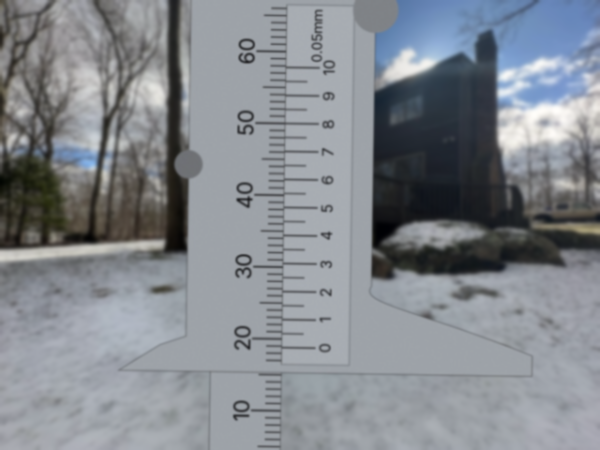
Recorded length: 18.8
